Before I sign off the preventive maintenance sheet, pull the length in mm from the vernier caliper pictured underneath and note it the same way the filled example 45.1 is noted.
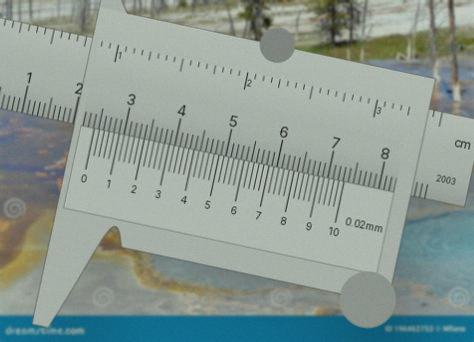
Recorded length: 24.2
